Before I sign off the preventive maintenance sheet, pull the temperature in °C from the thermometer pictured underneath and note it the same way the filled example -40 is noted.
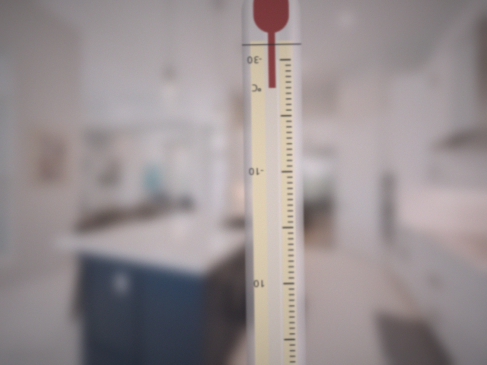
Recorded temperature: -25
